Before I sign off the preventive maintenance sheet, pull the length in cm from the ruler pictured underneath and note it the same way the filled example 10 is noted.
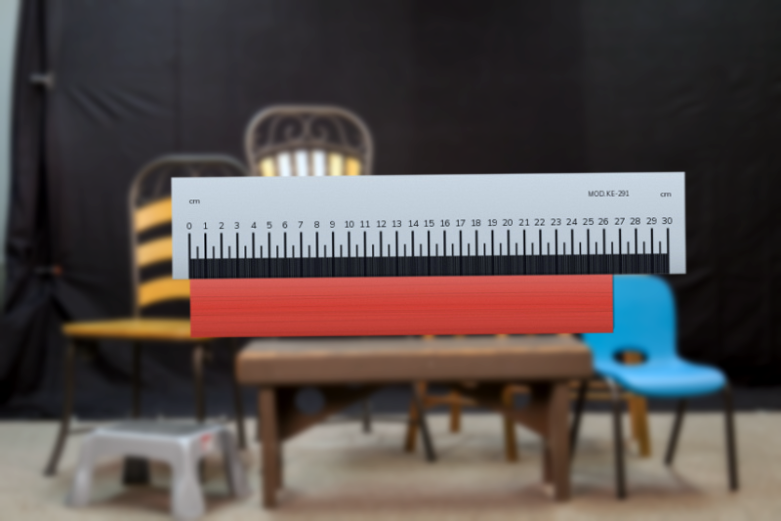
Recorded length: 26.5
